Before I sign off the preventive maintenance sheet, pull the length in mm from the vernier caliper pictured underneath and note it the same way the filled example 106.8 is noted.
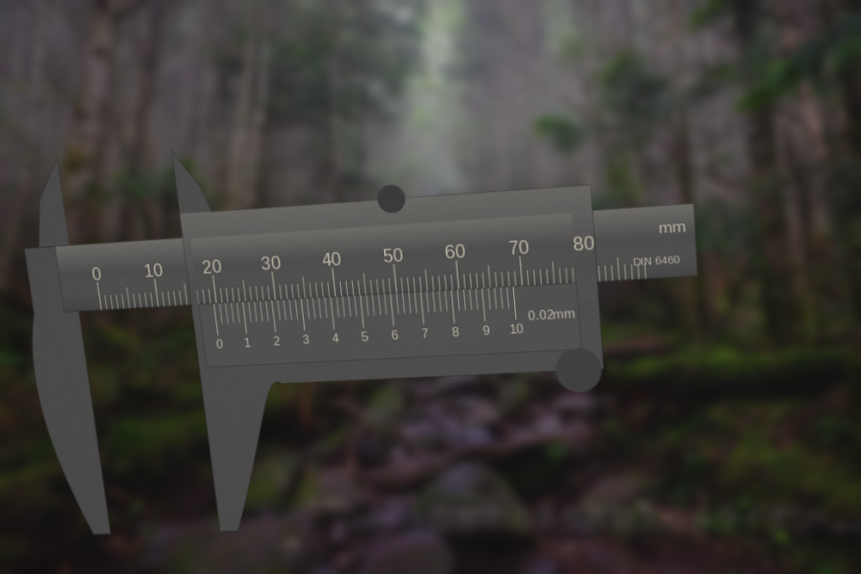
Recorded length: 19.6
